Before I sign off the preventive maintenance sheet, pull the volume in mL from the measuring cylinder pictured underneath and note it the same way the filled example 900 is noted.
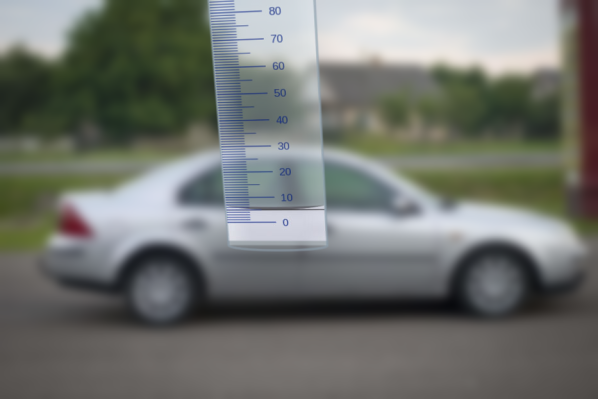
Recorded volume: 5
